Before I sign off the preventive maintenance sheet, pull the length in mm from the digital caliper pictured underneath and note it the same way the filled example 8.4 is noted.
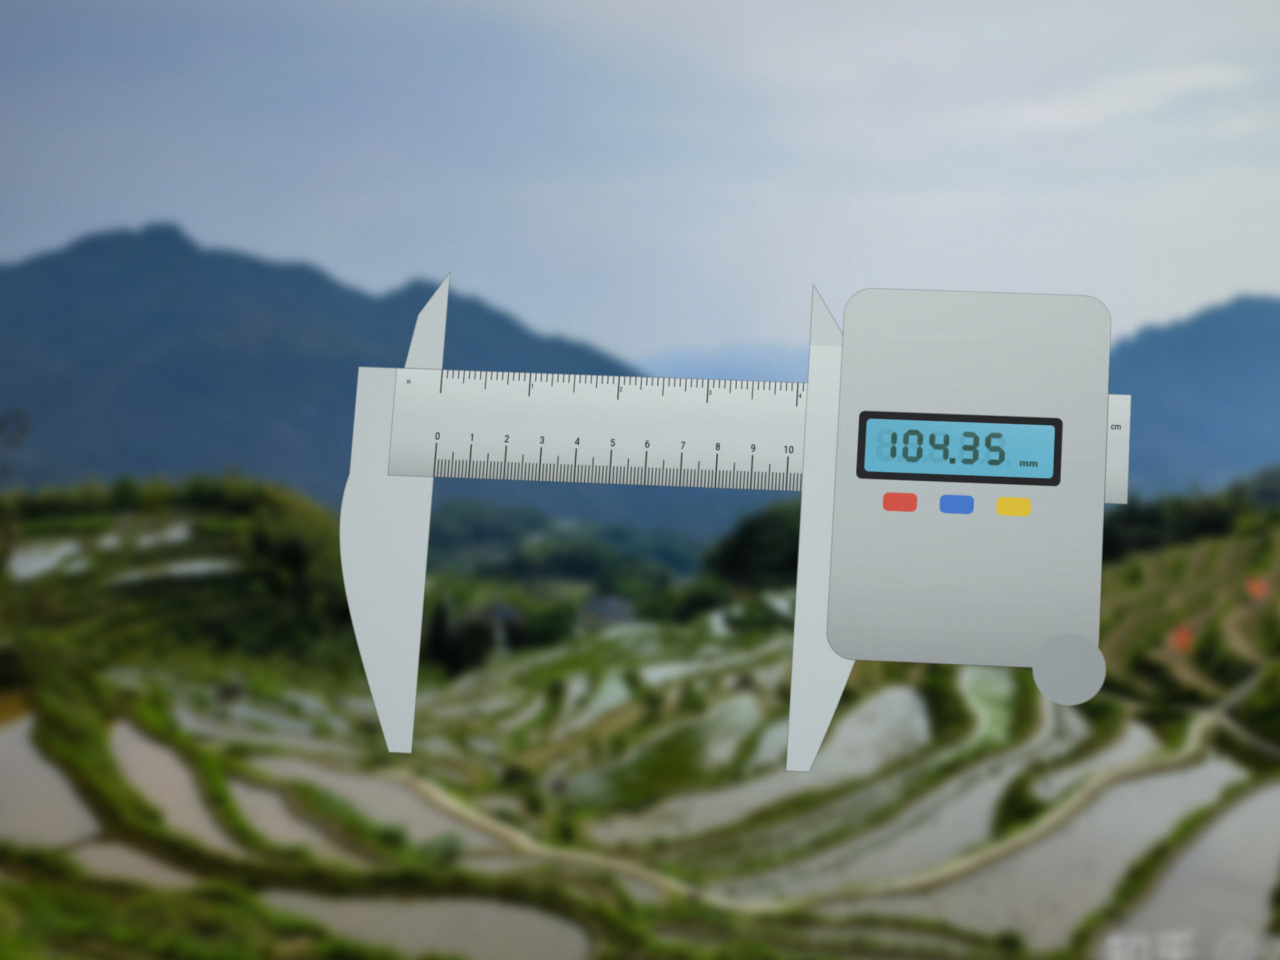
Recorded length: 104.35
